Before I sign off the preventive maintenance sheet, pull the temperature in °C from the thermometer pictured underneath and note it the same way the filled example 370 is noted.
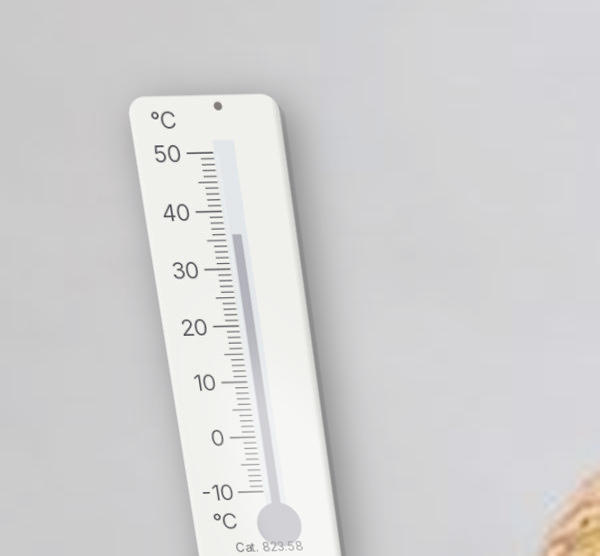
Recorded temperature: 36
